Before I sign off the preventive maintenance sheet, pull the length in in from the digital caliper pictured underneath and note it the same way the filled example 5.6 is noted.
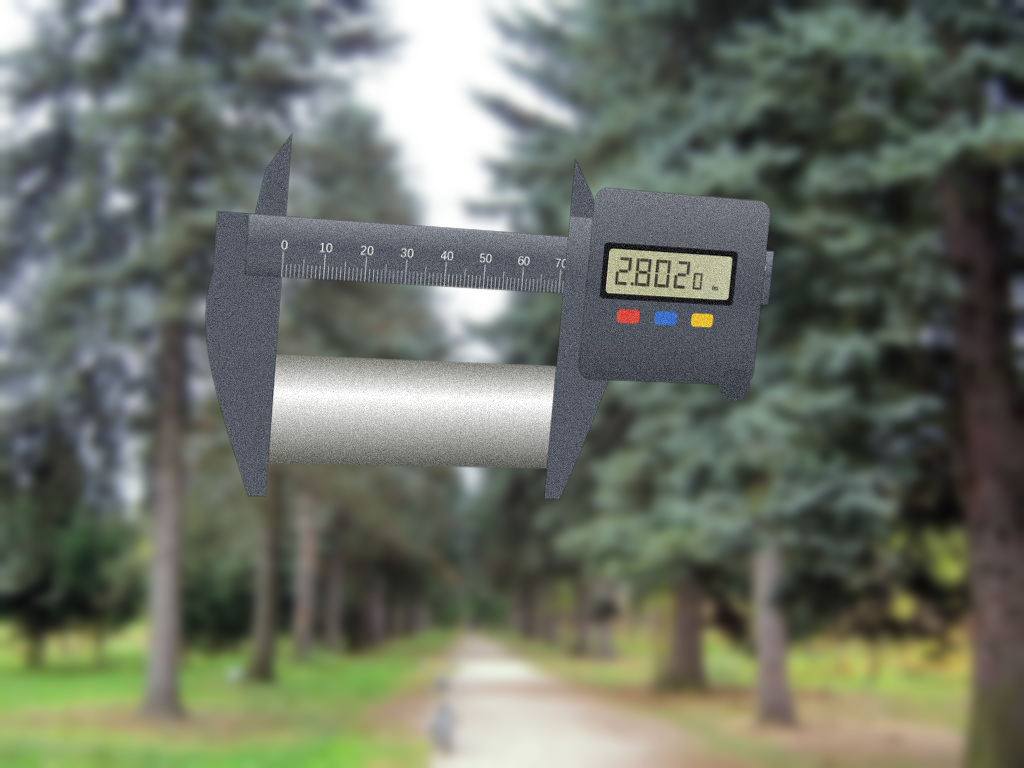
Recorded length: 2.8020
